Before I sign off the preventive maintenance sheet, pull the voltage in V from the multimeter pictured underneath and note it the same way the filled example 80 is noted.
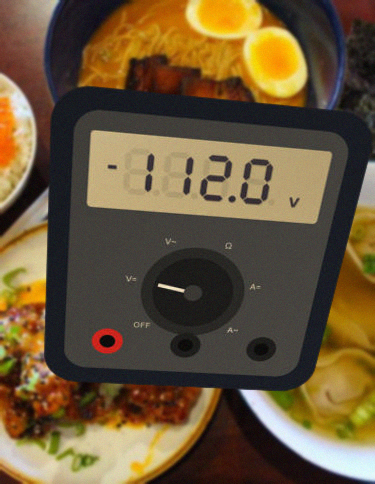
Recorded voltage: -112.0
